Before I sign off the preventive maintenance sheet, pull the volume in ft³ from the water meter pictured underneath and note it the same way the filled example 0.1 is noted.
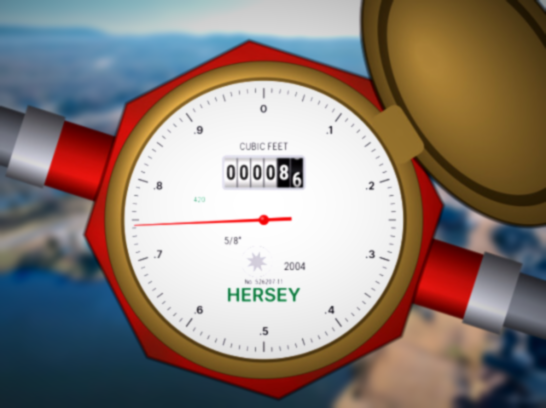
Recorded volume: 85.74
